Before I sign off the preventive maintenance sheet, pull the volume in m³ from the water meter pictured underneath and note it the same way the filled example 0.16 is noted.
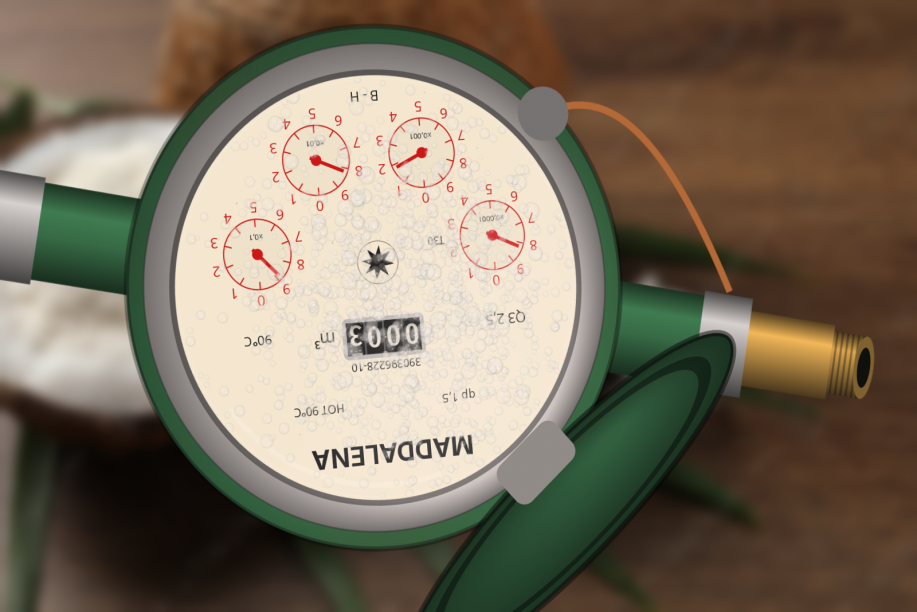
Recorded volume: 2.8818
